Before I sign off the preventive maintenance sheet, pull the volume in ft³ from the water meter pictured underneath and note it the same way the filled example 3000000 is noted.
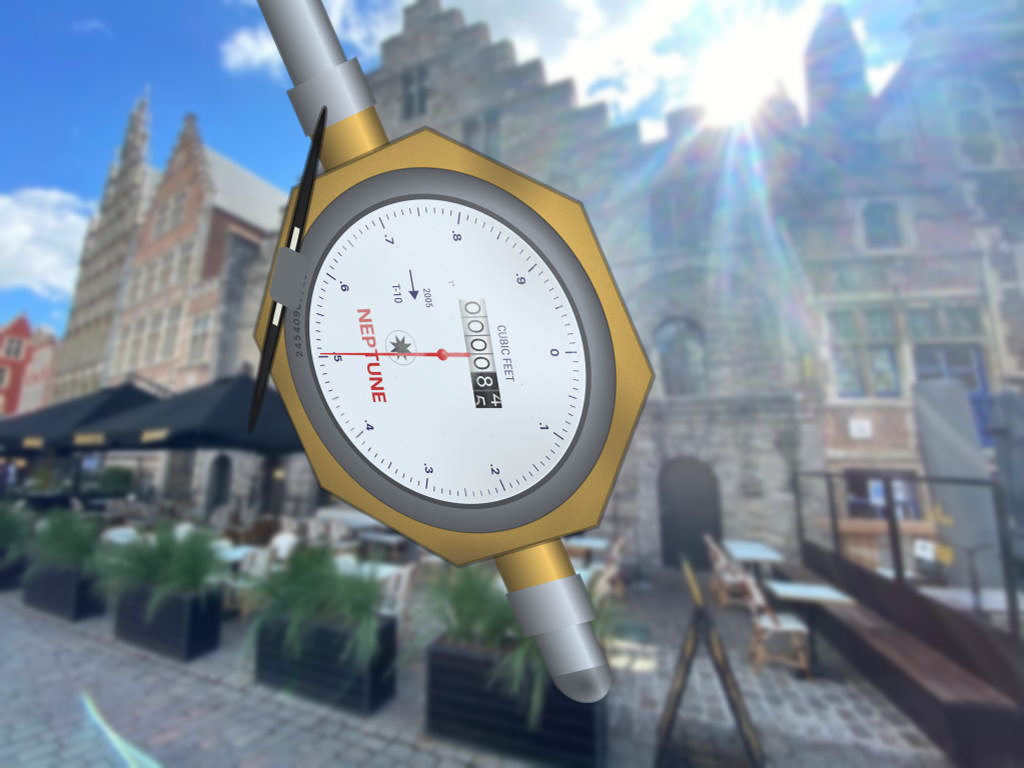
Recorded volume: 84.50
